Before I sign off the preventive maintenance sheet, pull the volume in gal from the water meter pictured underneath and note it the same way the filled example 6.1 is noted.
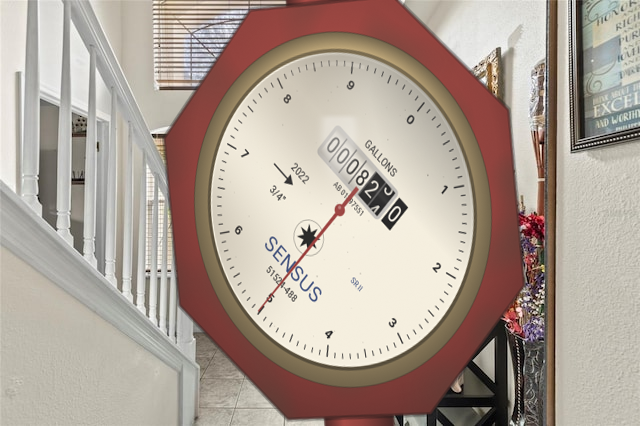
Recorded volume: 8235.0
